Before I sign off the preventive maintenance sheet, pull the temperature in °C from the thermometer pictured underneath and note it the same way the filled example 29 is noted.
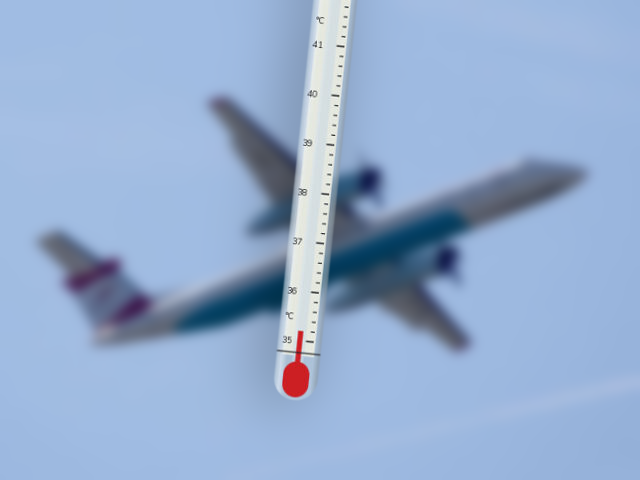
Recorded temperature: 35.2
